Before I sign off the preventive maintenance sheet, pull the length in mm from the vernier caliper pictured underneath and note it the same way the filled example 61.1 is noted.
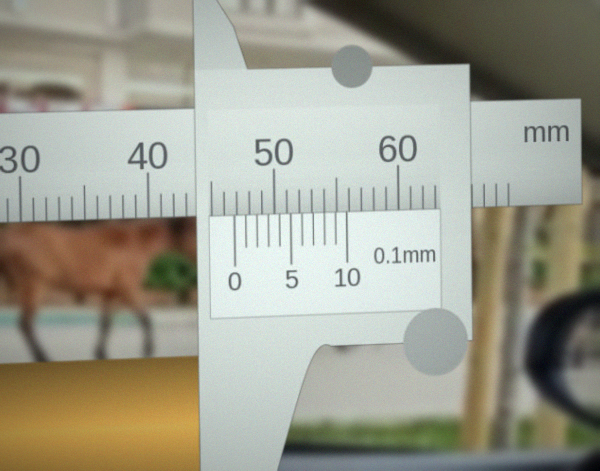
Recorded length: 46.8
